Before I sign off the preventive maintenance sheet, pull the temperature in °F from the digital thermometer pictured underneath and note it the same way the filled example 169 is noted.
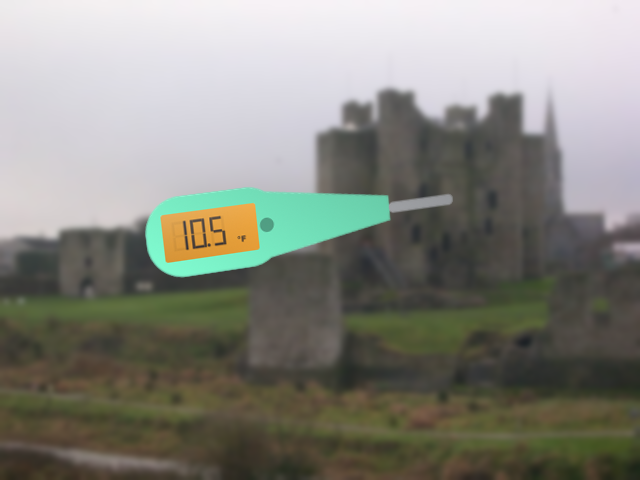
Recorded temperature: 10.5
